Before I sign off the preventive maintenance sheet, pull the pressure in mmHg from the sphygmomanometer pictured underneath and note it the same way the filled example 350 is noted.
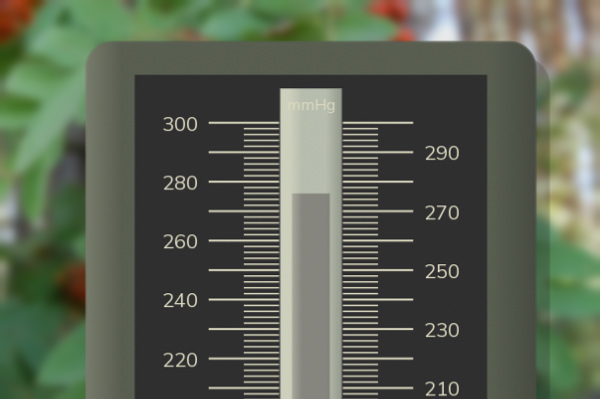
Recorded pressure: 276
